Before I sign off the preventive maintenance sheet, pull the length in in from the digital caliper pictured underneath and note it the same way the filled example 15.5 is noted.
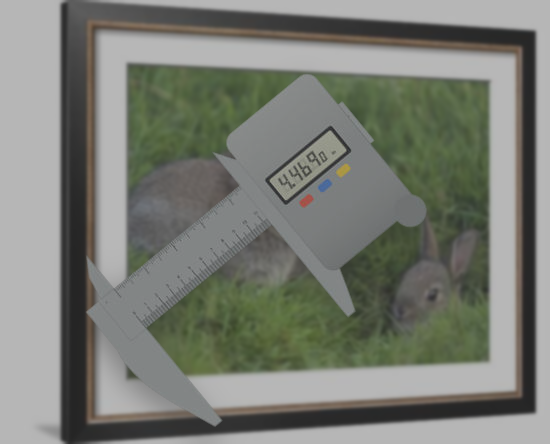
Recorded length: 4.4690
